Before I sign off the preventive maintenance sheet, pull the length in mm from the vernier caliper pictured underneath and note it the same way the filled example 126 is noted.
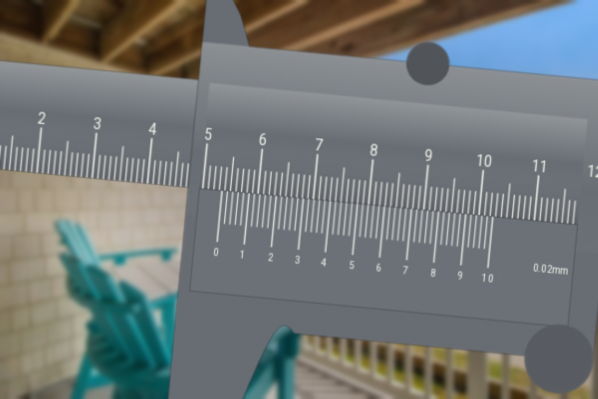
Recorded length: 53.5
